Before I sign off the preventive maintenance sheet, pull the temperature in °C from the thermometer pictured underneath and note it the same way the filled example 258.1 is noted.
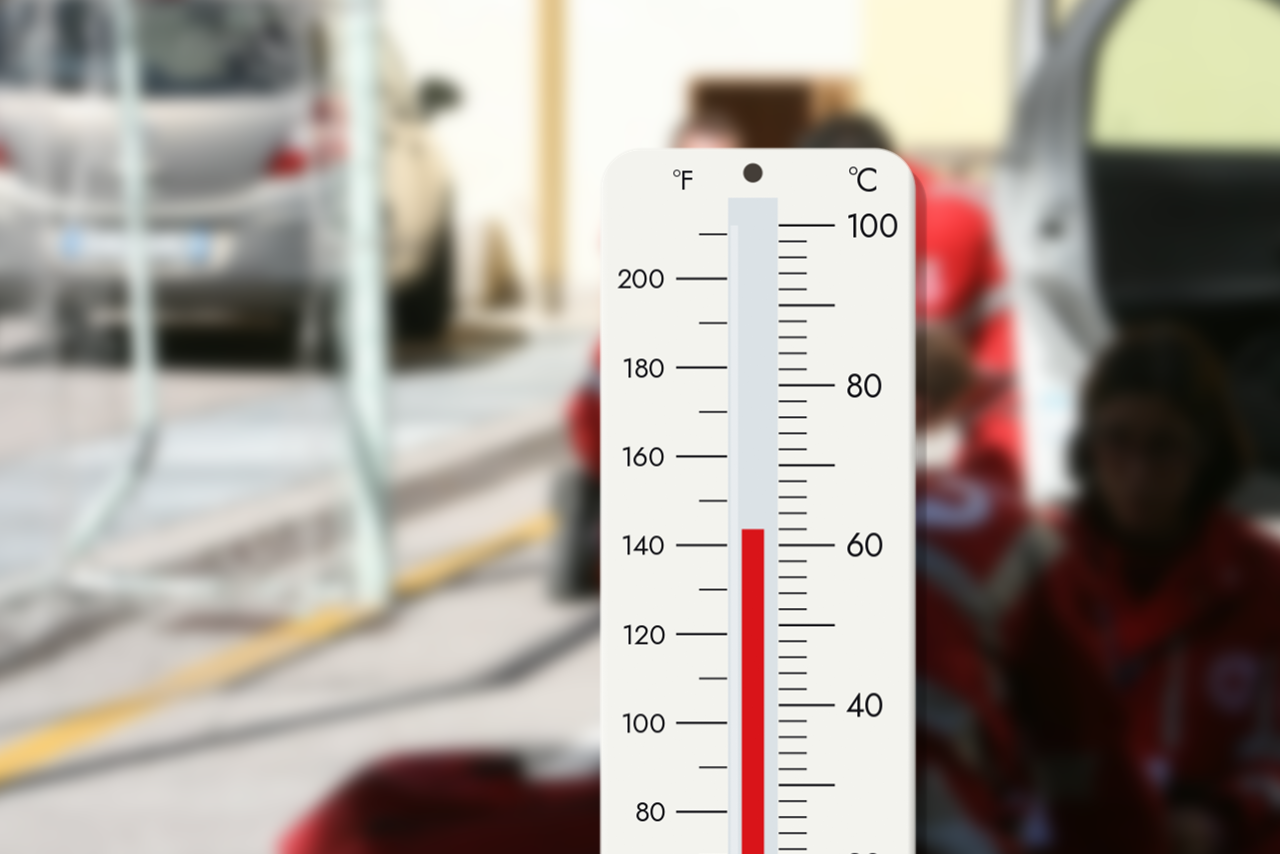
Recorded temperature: 62
